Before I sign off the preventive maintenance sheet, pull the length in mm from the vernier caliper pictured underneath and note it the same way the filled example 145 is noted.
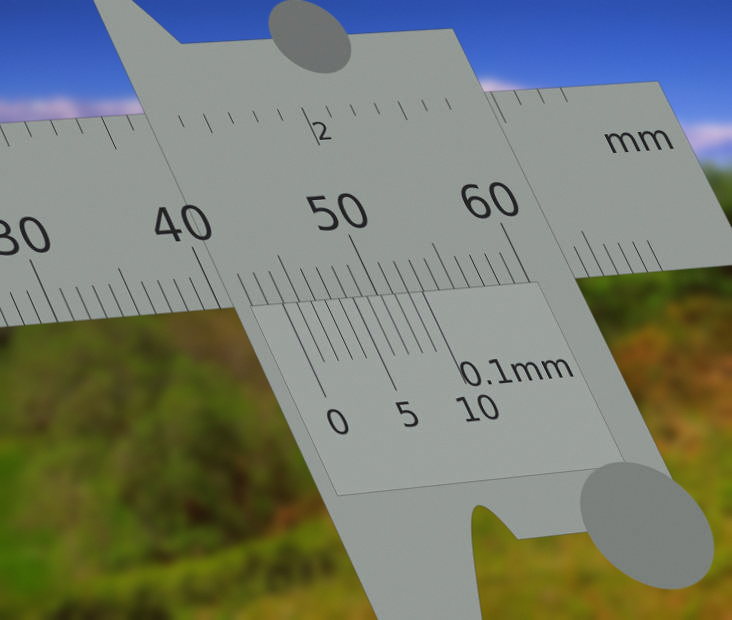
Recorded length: 43.9
